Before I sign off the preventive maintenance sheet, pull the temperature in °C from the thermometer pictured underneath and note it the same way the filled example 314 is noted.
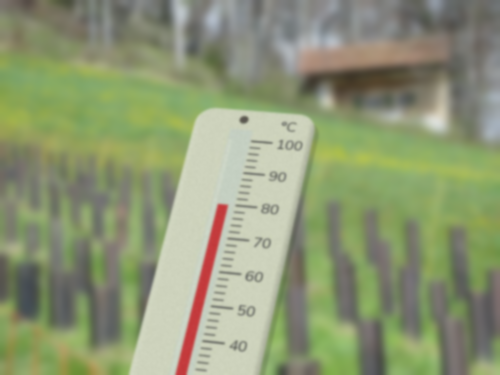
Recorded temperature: 80
